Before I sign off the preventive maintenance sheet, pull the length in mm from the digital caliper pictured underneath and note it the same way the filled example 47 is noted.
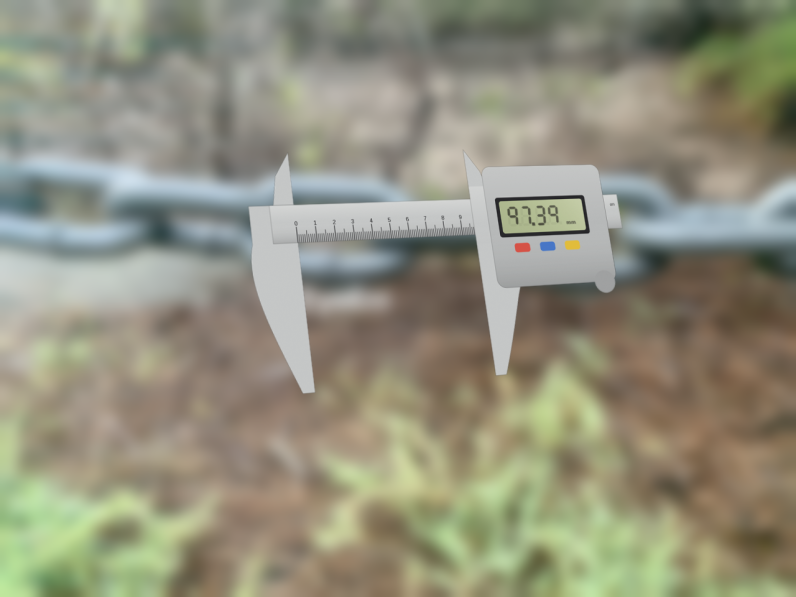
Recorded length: 97.39
